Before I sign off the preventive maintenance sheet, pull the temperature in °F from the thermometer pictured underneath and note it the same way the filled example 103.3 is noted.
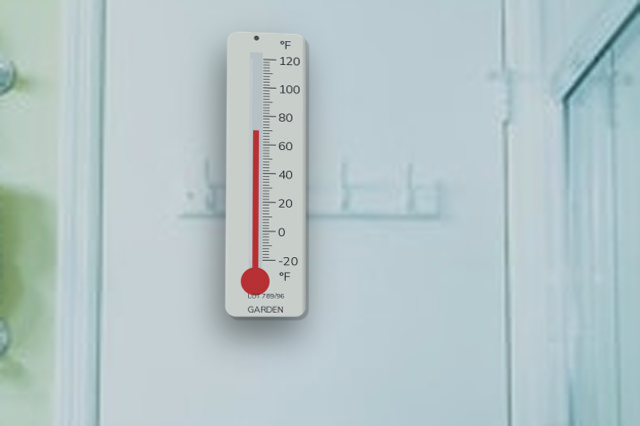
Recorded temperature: 70
